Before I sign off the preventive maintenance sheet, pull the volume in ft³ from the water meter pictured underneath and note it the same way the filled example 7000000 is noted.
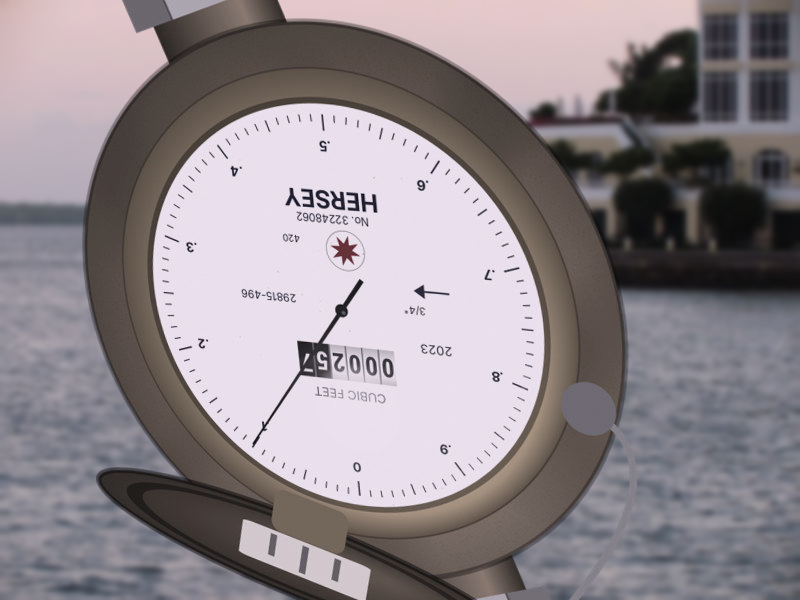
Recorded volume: 257.10
